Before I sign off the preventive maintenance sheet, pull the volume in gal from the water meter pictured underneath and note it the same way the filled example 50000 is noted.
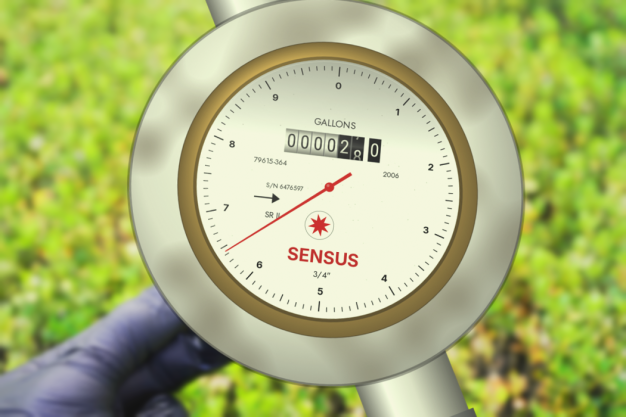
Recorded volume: 276.4
